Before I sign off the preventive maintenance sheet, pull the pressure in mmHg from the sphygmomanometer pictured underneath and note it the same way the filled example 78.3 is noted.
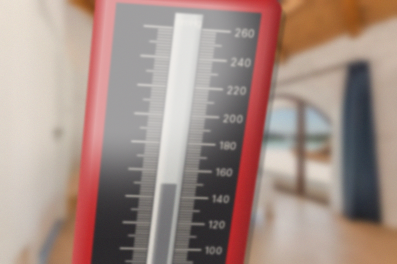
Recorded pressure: 150
